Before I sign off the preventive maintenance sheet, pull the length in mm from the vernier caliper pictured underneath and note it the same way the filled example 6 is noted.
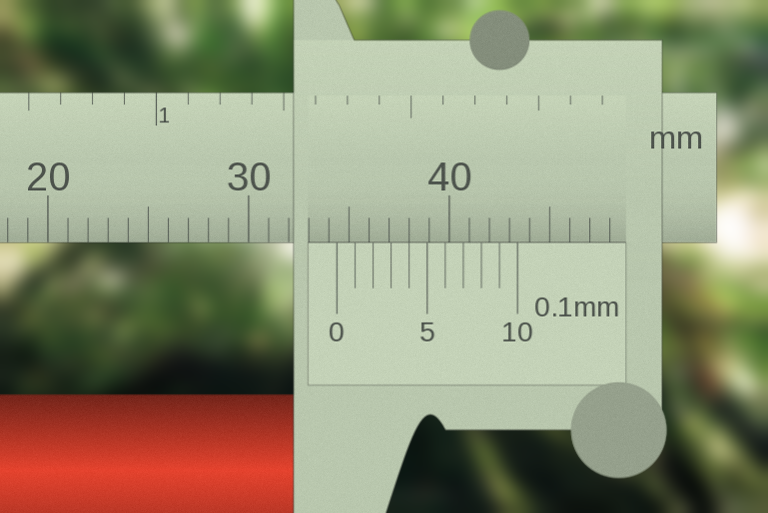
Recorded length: 34.4
